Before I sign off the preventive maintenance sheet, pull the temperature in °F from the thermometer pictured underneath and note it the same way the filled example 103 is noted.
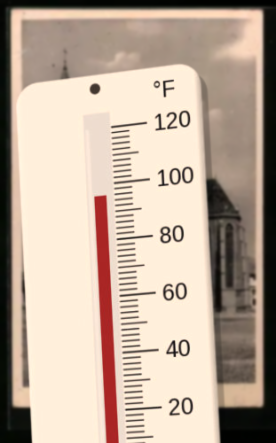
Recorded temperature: 96
